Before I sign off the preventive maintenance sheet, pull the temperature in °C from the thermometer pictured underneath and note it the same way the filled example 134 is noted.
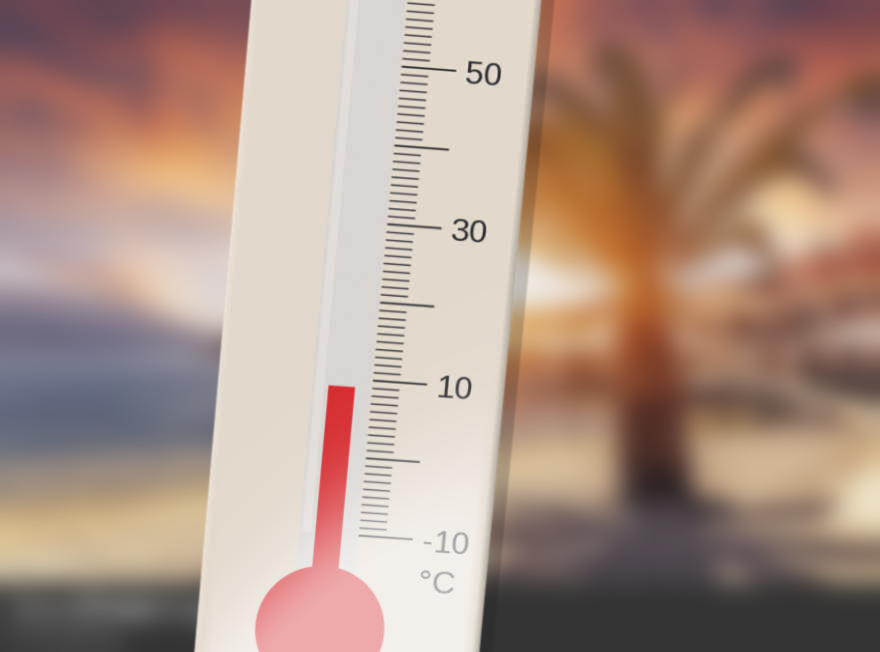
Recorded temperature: 9
